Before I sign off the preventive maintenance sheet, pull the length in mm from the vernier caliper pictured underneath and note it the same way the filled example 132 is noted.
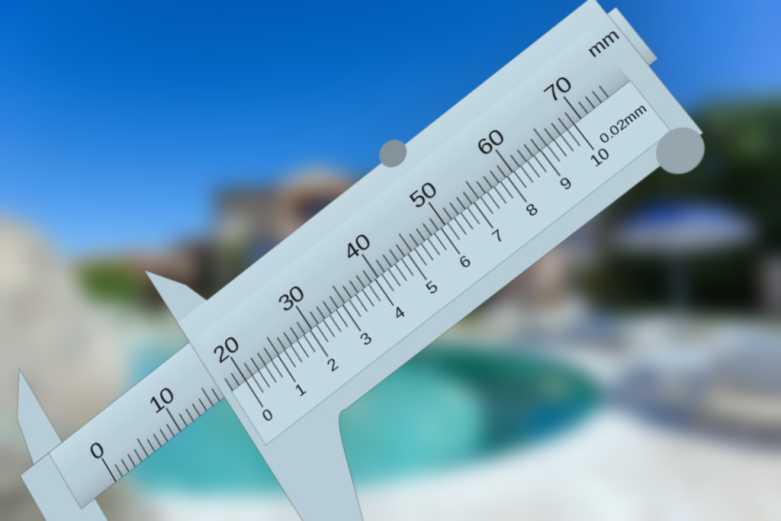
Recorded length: 20.0
